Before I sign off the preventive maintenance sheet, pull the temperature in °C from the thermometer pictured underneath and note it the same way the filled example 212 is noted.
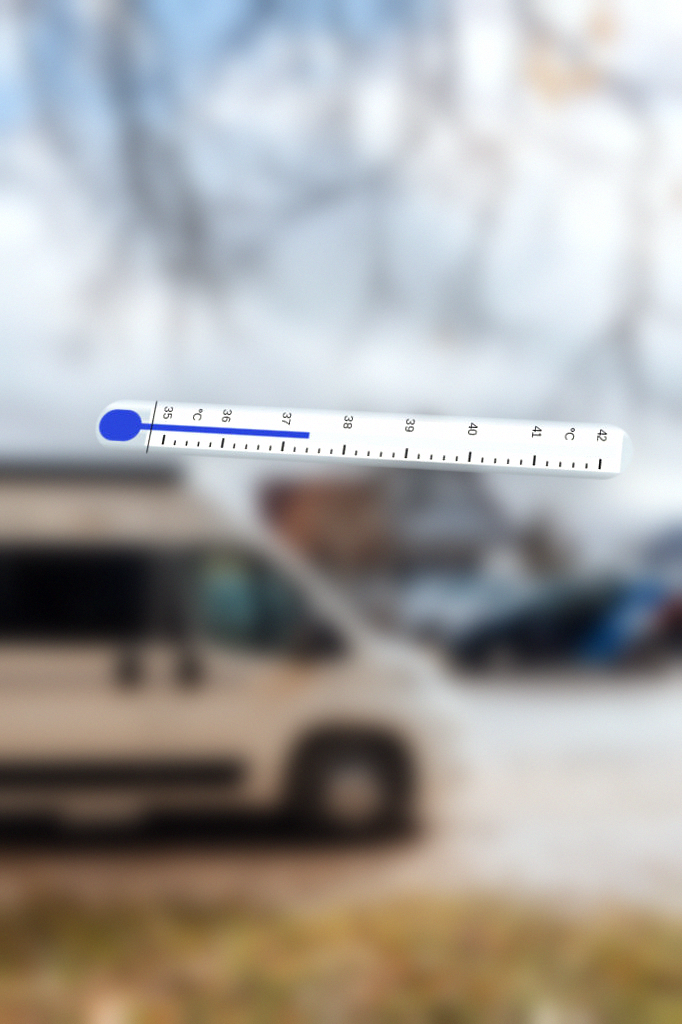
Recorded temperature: 37.4
